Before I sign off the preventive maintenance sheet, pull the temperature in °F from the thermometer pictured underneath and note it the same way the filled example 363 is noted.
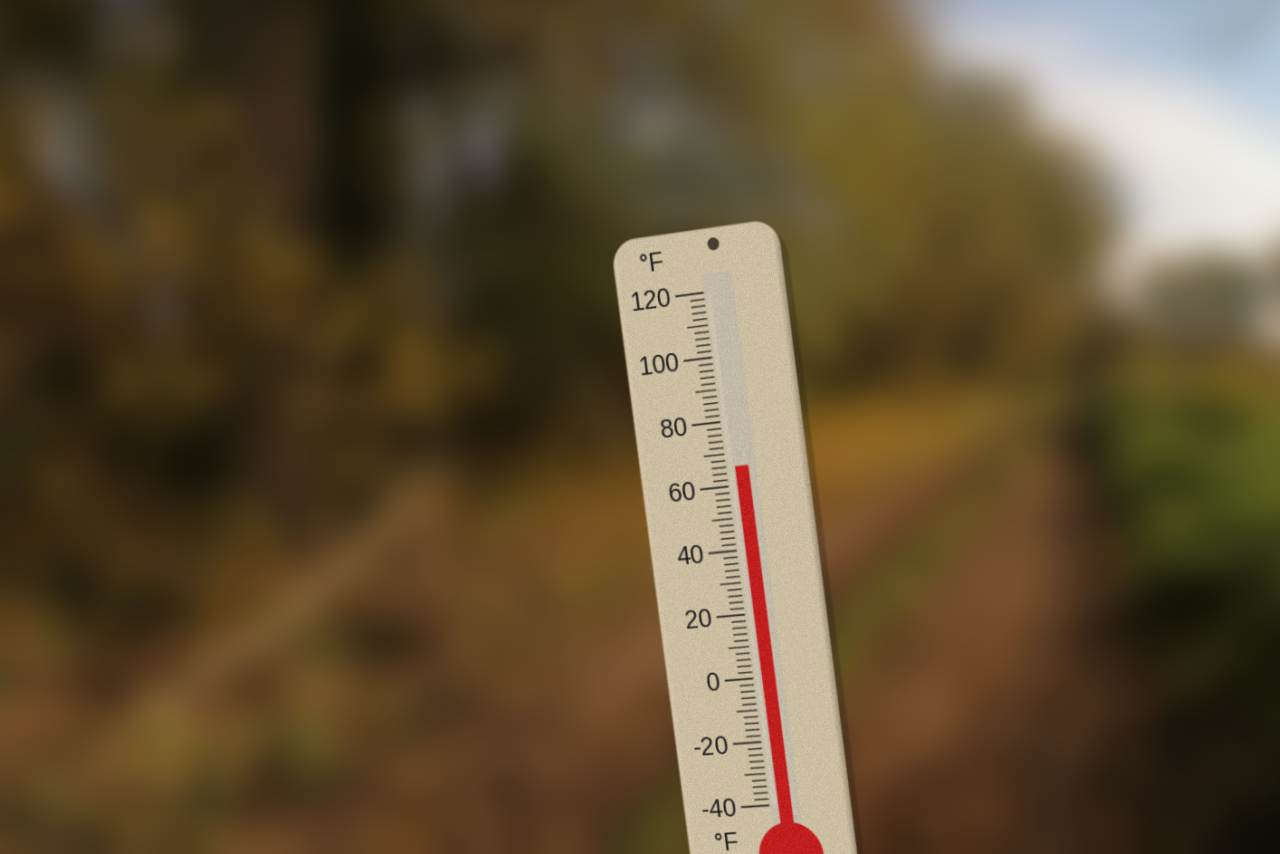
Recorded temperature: 66
